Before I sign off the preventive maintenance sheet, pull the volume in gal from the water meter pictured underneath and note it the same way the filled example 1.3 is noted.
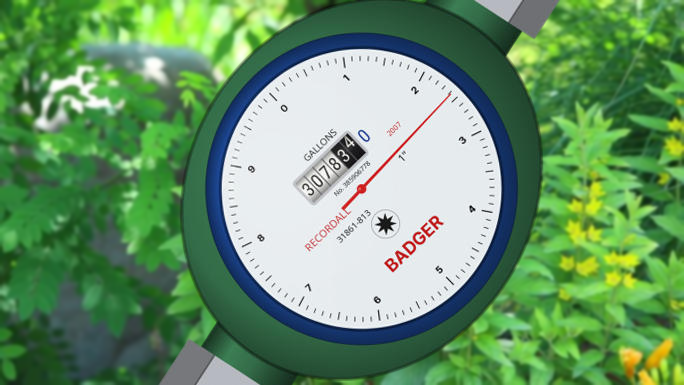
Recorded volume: 3078342.4
